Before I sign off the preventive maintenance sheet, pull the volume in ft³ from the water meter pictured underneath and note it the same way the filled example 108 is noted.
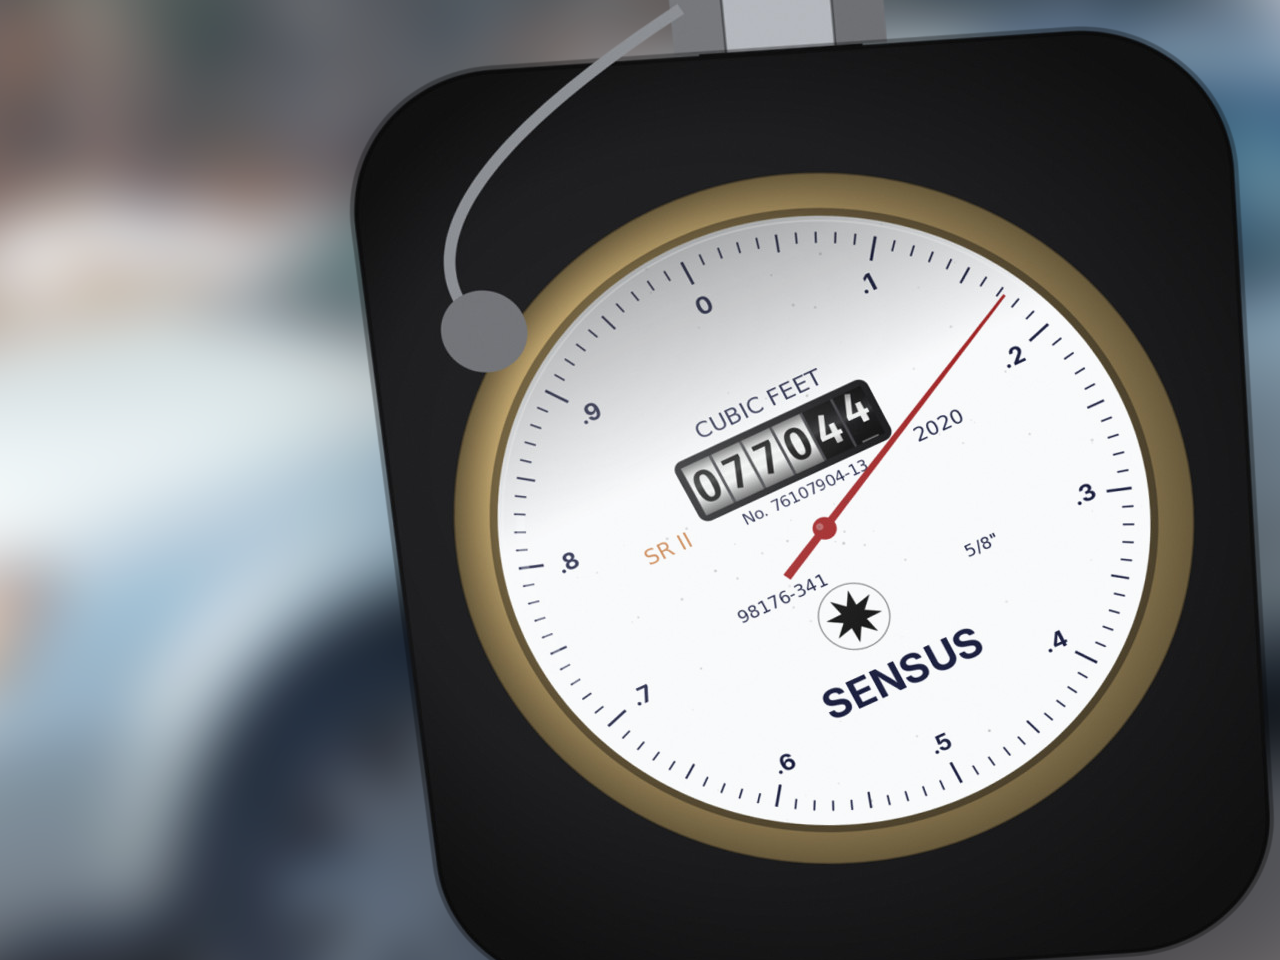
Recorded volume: 77044.17
